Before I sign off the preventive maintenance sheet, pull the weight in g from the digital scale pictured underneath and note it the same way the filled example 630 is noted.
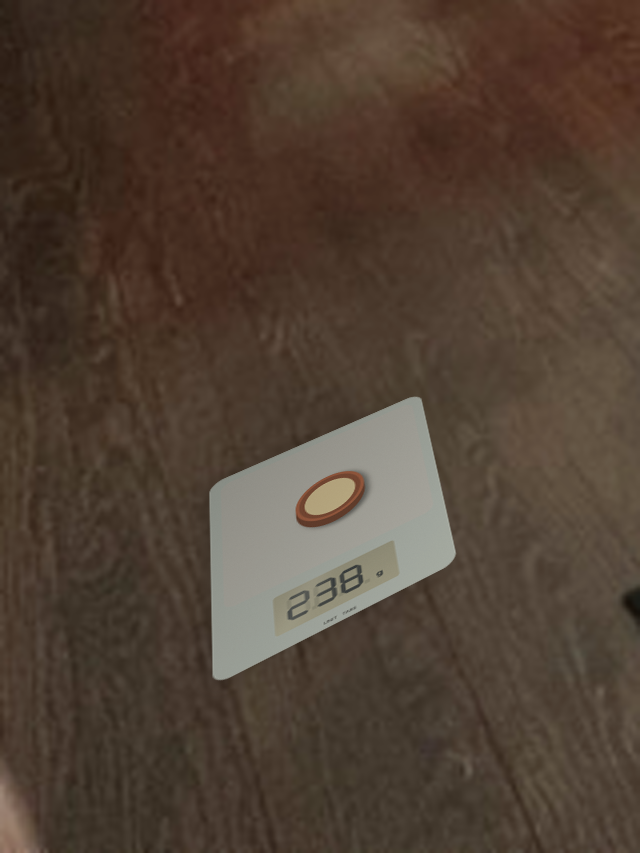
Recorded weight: 238
